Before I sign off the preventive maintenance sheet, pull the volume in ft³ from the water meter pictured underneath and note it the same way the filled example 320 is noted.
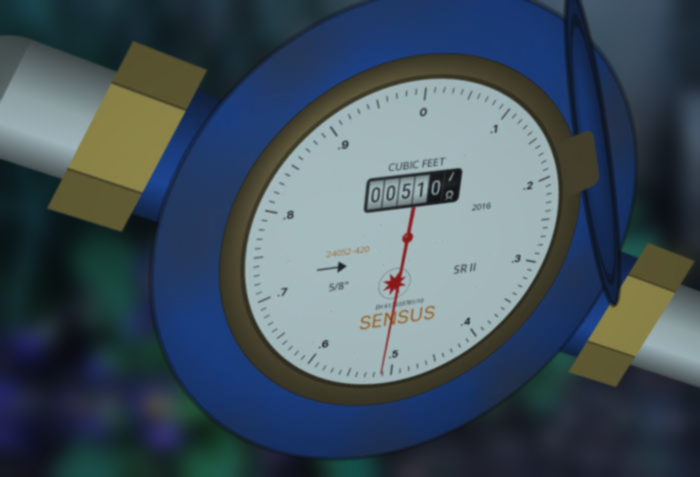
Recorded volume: 5107.51
